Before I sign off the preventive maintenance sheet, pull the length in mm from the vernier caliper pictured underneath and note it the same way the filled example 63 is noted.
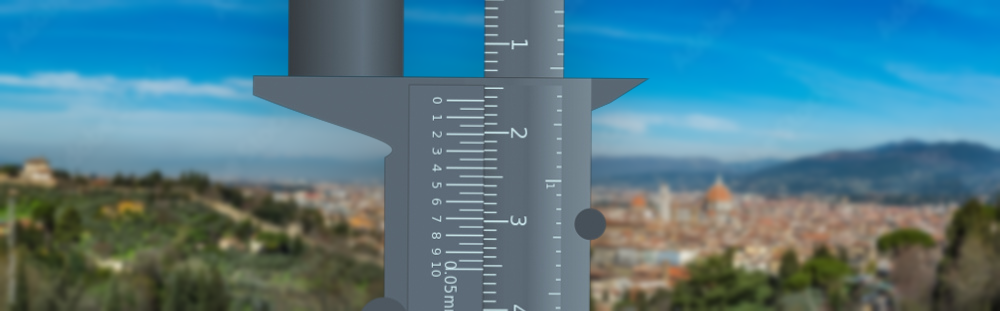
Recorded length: 16.4
